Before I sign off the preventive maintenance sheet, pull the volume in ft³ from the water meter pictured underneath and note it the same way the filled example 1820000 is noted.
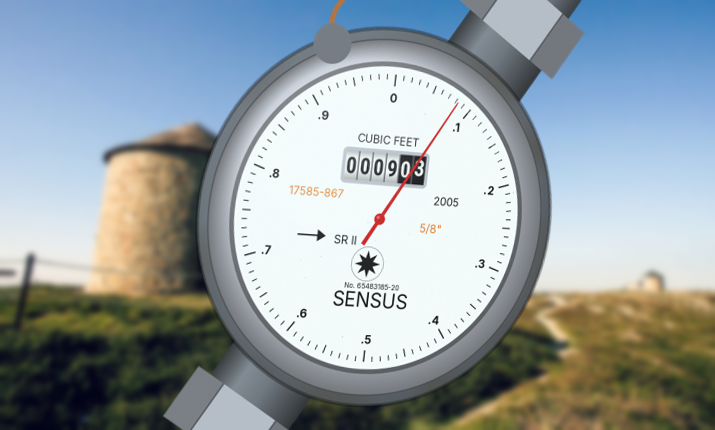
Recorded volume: 903.08
